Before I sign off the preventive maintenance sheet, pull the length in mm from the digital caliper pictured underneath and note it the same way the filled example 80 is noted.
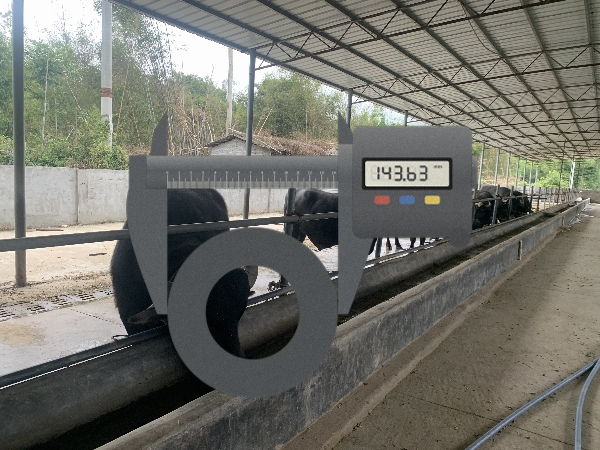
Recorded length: 143.63
